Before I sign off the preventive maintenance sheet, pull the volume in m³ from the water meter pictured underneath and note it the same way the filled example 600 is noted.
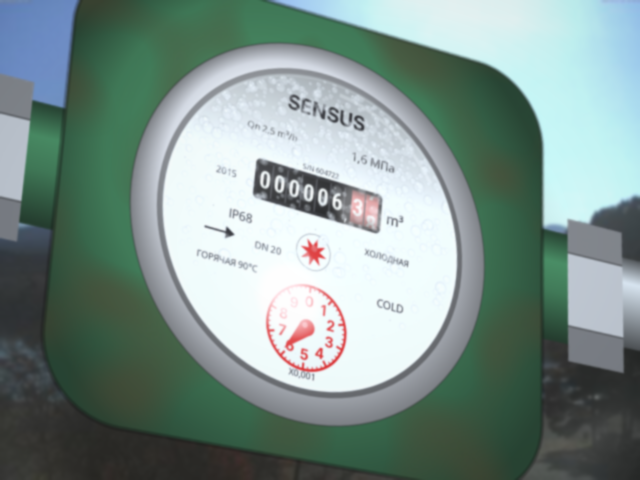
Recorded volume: 6.376
